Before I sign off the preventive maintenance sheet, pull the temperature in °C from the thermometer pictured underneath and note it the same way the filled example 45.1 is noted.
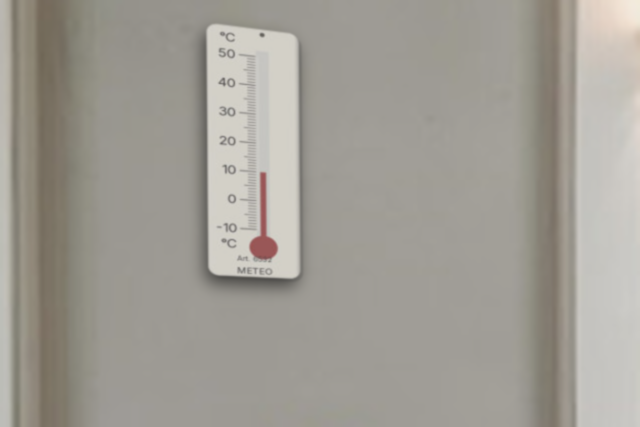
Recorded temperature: 10
